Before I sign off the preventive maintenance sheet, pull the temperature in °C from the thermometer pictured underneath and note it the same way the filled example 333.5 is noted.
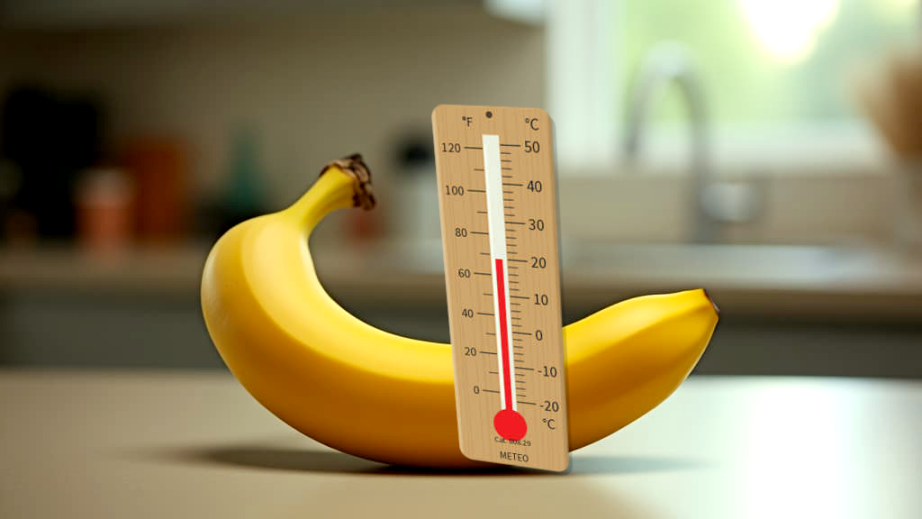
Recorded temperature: 20
